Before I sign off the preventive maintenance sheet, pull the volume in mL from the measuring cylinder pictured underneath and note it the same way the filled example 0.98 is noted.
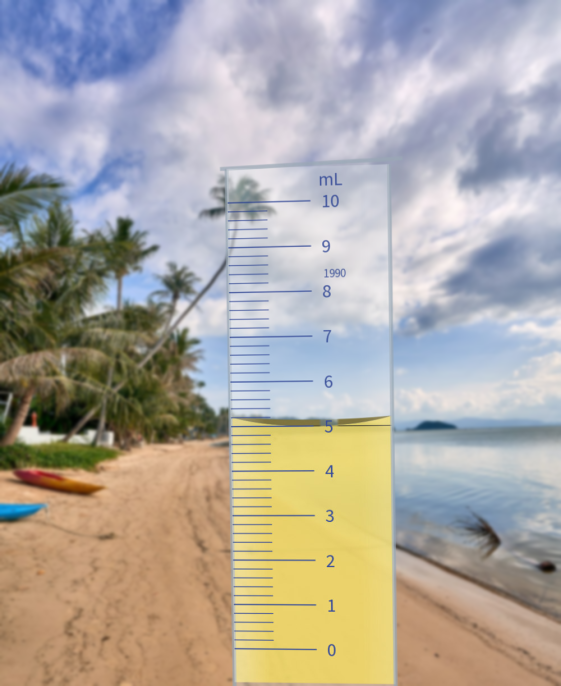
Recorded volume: 5
